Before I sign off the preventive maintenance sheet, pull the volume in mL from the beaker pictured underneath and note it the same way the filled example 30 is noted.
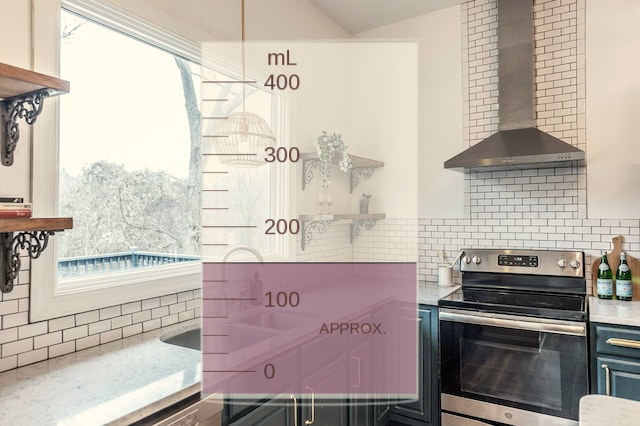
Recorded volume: 150
